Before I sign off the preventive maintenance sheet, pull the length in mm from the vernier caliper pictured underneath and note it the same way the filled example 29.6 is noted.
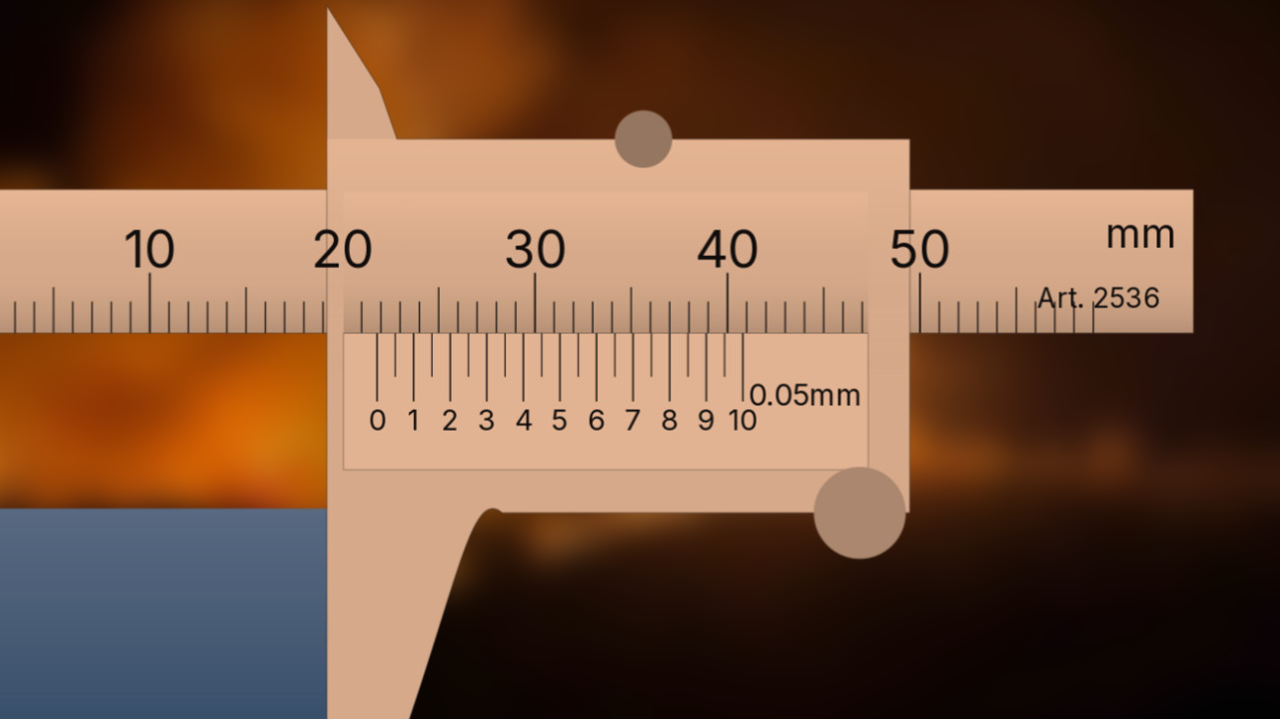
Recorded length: 21.8
